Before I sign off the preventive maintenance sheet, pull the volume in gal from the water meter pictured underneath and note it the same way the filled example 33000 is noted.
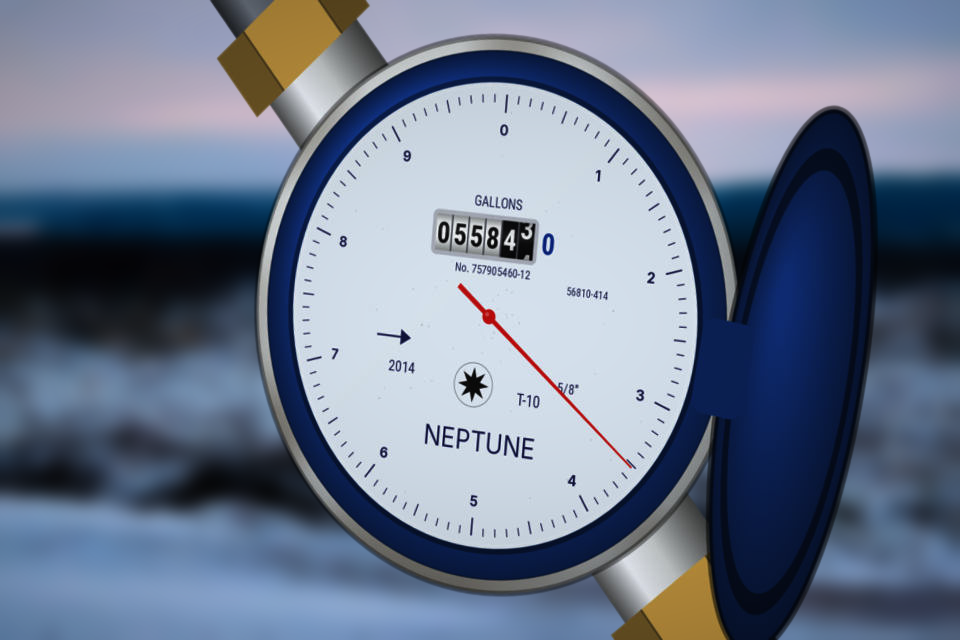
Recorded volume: 558433.5
